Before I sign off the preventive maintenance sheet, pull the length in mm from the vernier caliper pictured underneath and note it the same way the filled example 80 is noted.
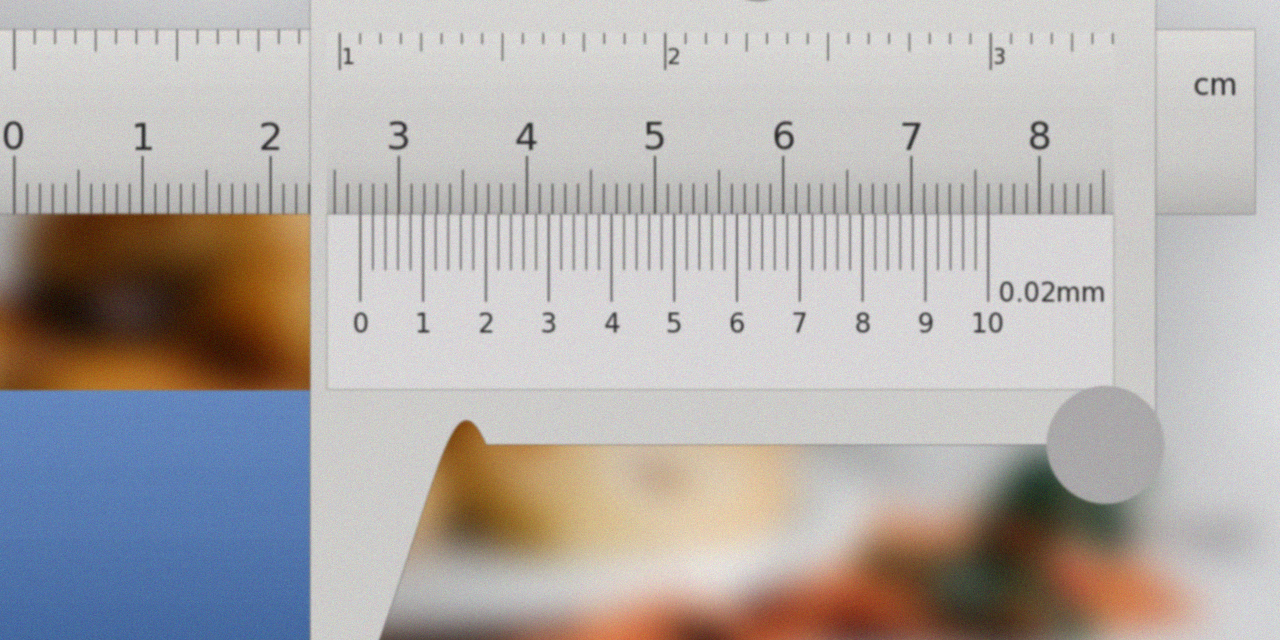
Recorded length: 27.0
